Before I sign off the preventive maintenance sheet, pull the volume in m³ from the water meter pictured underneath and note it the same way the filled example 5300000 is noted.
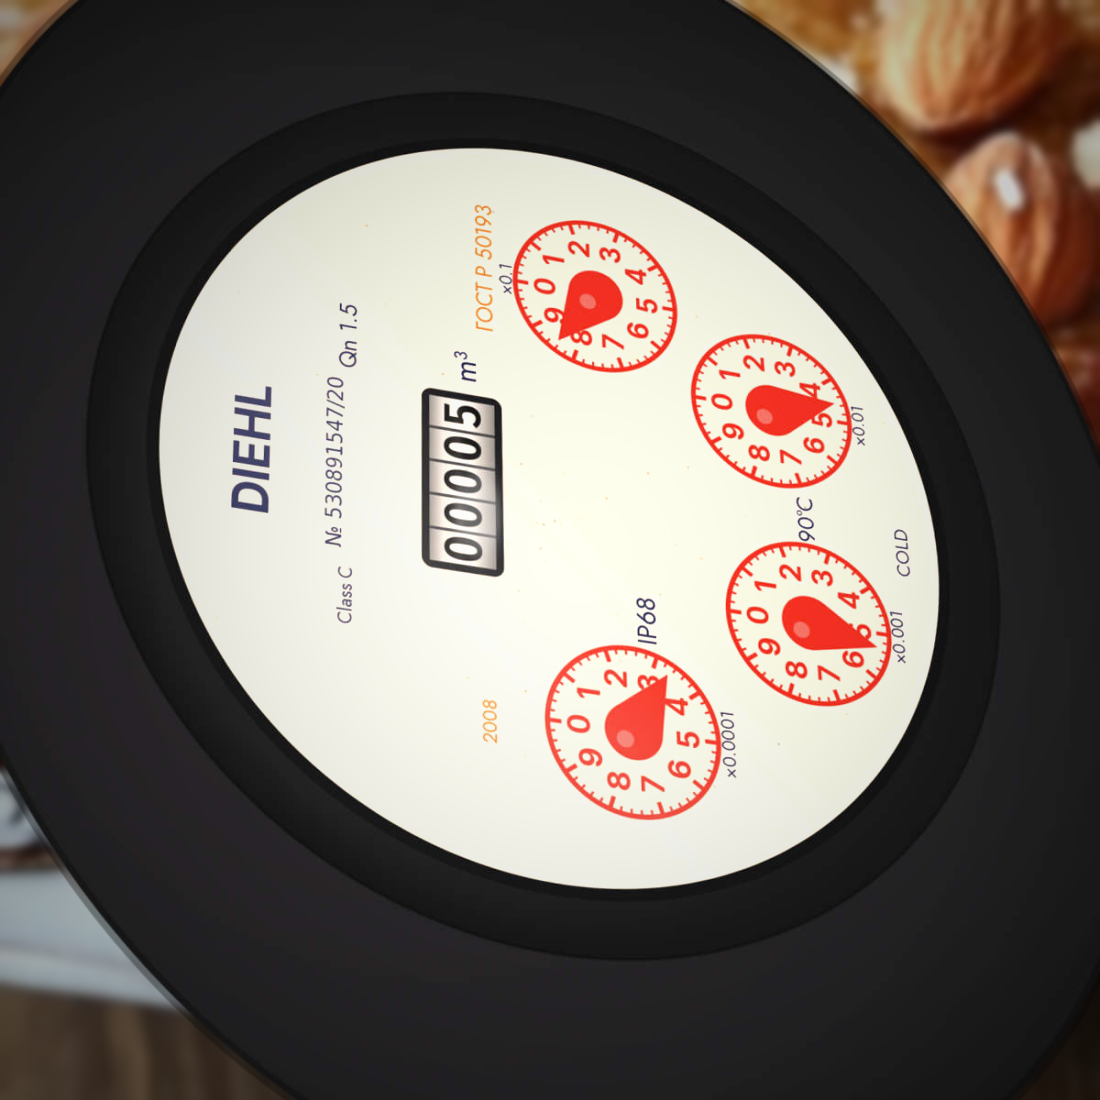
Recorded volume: 5.8453
